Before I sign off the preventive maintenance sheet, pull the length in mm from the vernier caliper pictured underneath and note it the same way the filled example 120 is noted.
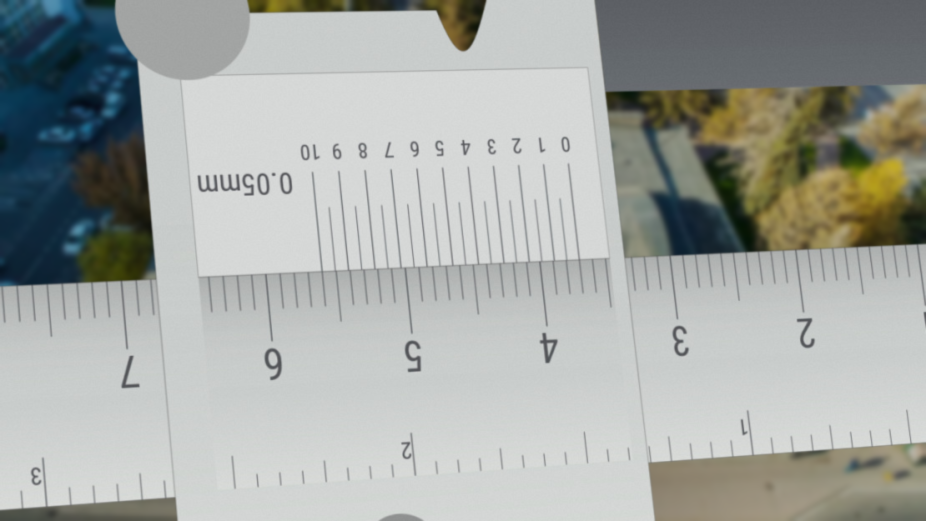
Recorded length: 37.0
